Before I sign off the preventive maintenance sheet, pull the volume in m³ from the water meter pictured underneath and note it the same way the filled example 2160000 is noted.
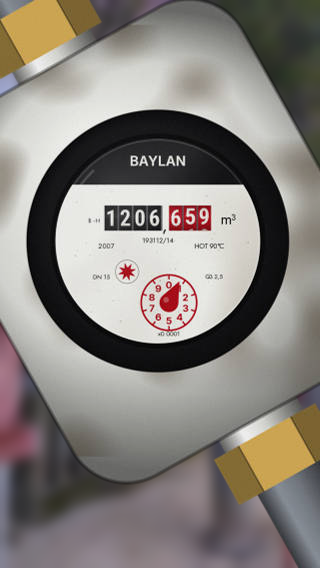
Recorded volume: 1206.6590
